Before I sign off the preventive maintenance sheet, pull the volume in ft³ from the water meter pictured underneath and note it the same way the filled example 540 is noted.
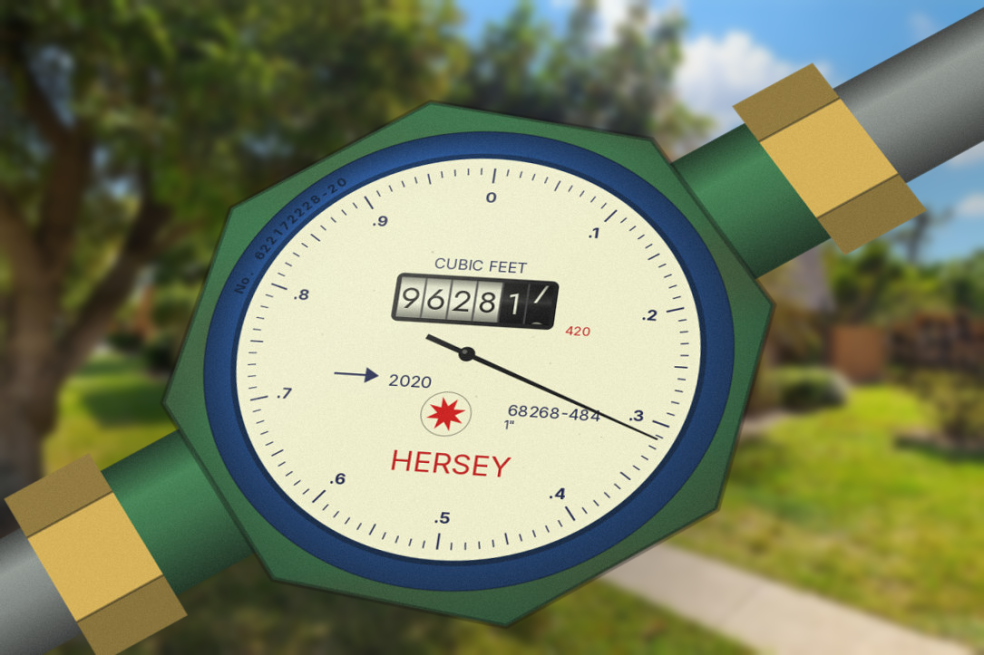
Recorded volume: 962817.31
